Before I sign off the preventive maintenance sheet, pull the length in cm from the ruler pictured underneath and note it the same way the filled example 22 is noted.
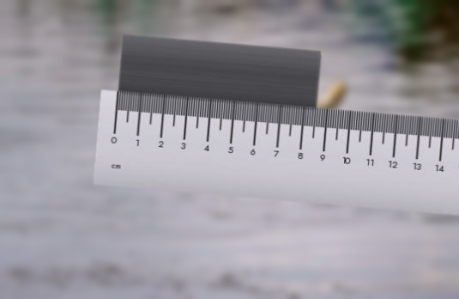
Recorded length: 8.5
